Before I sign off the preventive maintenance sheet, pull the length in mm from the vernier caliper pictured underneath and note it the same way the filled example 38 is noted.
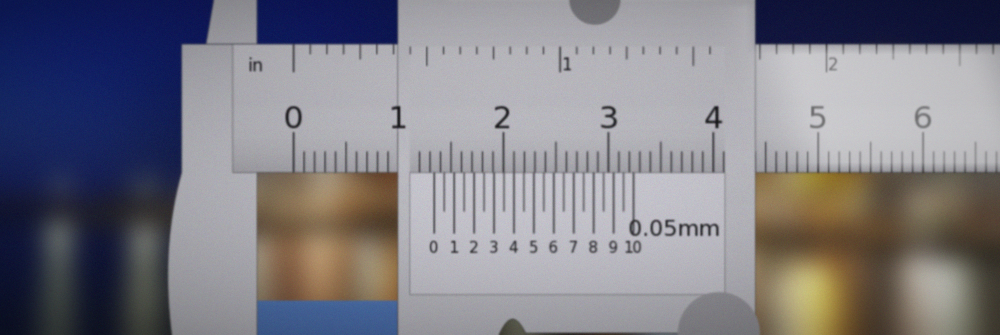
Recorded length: 13.4
